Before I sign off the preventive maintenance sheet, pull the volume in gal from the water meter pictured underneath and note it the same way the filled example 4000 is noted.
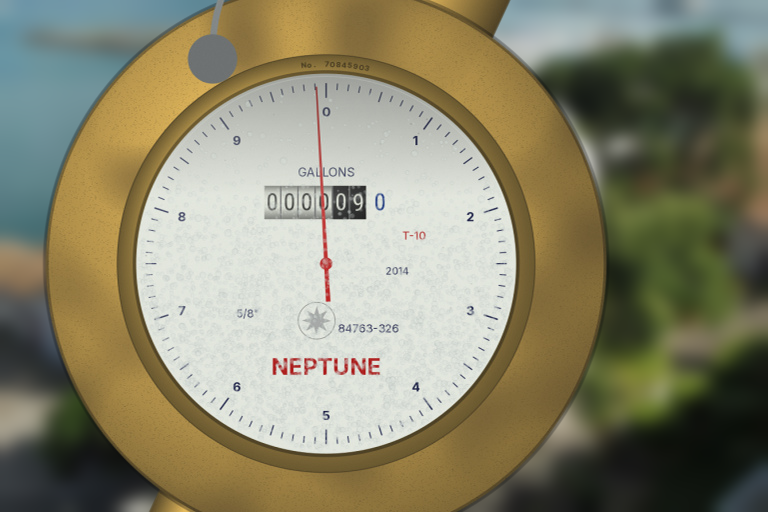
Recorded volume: 89.9
